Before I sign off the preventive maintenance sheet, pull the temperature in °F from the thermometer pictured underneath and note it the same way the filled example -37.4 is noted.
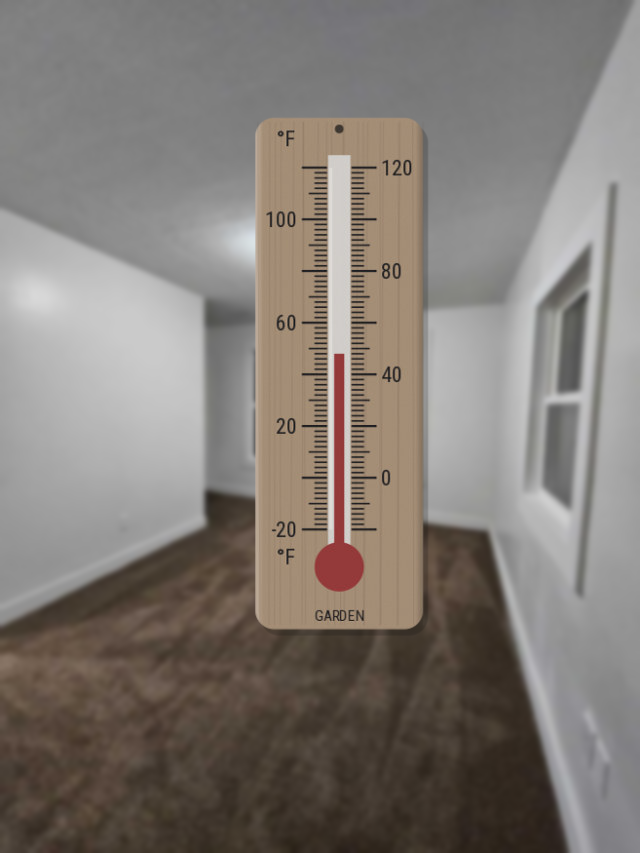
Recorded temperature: 48
